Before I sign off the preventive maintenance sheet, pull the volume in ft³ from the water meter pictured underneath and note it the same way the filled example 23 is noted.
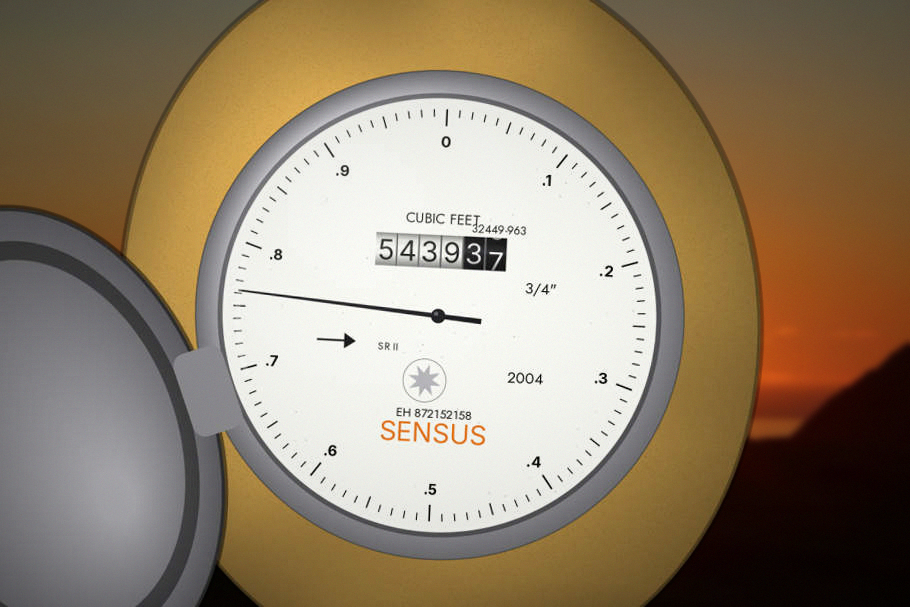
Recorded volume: 543936.76
